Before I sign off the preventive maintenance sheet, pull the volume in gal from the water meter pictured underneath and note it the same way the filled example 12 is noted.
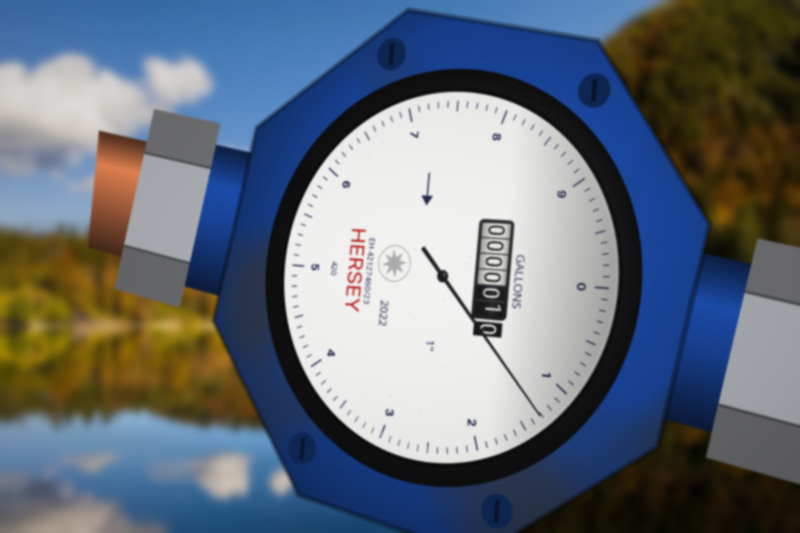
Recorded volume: 11.3
